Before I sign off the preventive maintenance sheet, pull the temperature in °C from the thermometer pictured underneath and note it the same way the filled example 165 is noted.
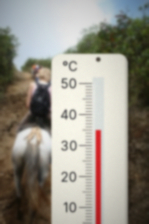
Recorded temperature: 35
